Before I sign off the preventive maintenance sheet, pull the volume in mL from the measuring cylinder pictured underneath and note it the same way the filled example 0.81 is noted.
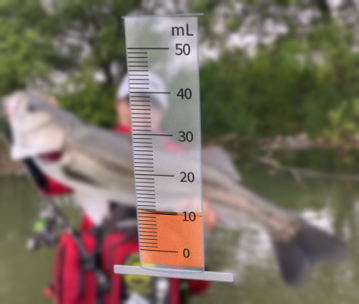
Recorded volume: 10
